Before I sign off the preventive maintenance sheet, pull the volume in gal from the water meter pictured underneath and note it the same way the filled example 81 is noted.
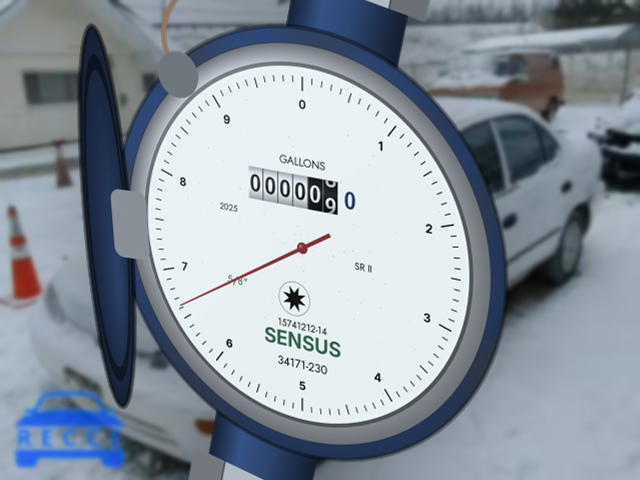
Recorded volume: 86.6
